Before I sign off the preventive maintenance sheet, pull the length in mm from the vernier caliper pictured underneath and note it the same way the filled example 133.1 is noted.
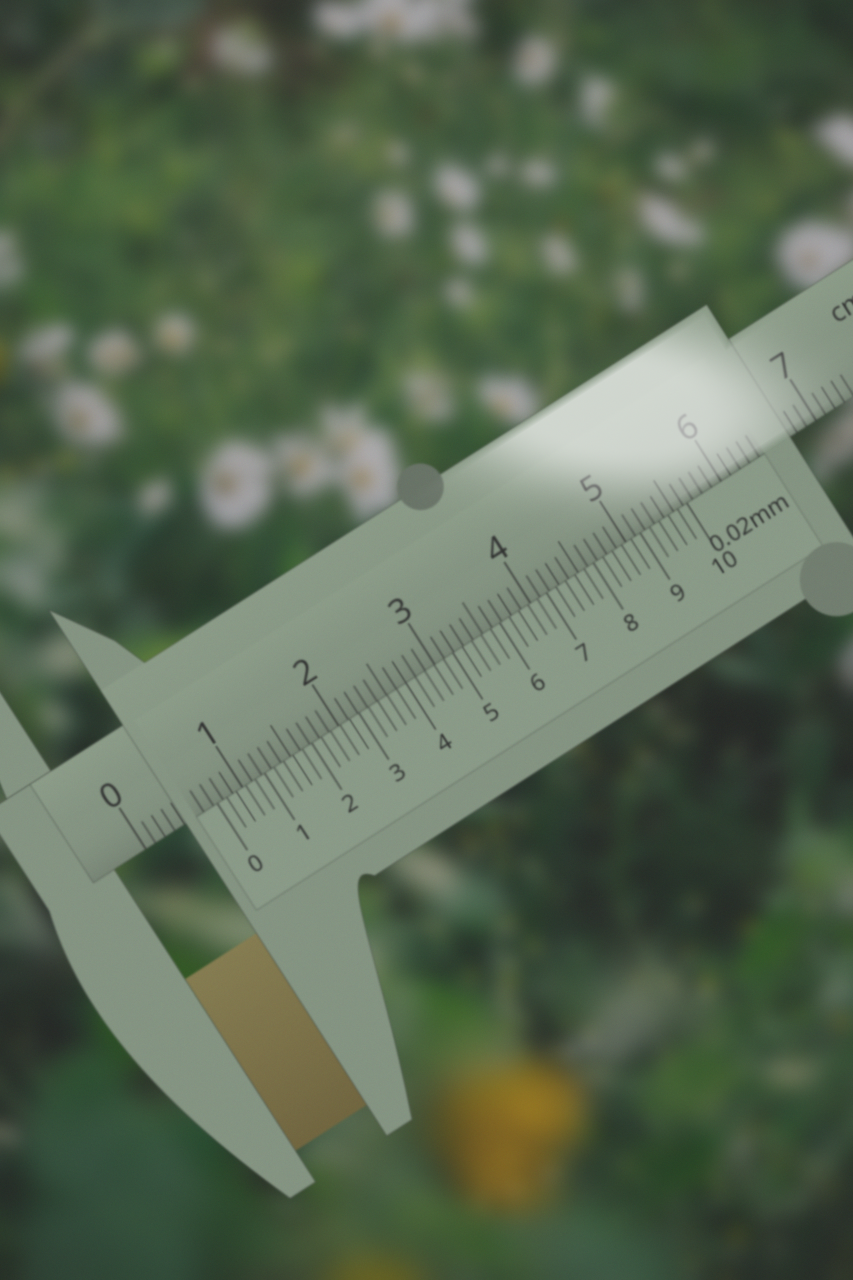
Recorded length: 7.4
